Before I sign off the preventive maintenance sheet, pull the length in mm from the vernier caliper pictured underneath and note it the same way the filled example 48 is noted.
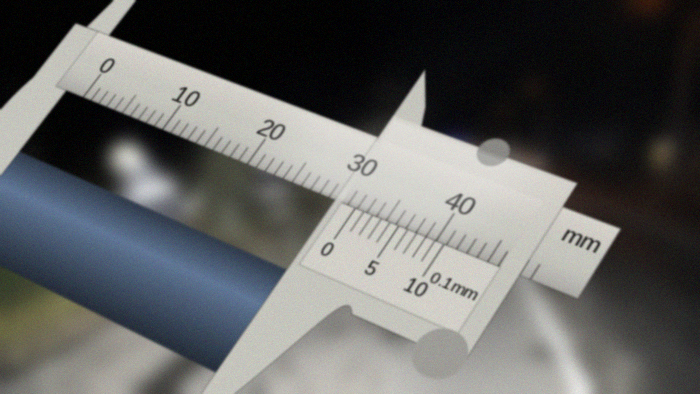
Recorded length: 31.8
